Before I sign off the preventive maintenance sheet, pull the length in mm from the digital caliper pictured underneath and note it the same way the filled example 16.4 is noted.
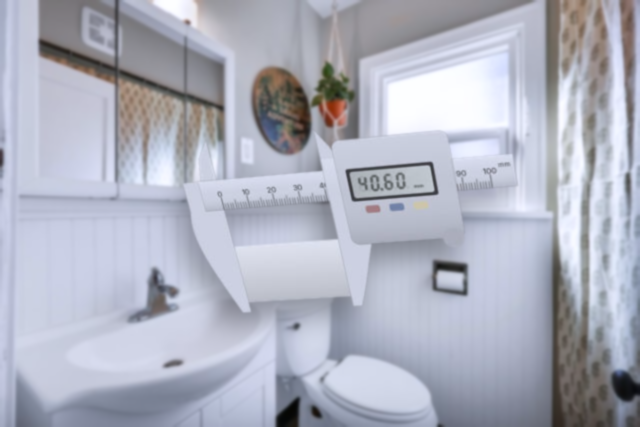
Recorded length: 40.60
